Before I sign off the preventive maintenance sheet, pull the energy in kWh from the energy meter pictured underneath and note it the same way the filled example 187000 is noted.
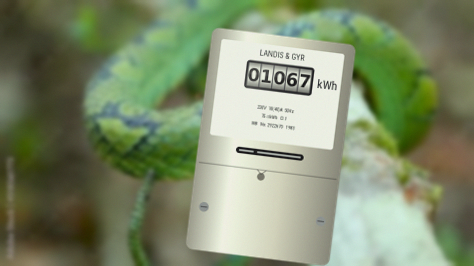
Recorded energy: 1067
